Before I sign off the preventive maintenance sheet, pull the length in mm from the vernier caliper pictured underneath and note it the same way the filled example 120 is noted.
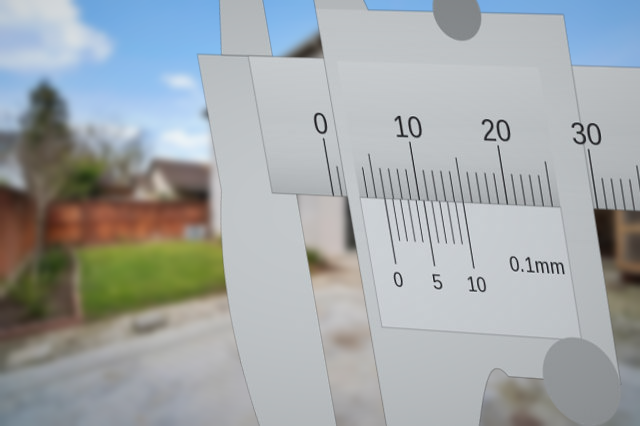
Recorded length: 6.0
